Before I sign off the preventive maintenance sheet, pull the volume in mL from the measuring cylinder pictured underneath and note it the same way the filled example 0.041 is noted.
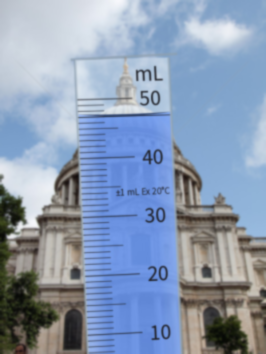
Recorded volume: 47
